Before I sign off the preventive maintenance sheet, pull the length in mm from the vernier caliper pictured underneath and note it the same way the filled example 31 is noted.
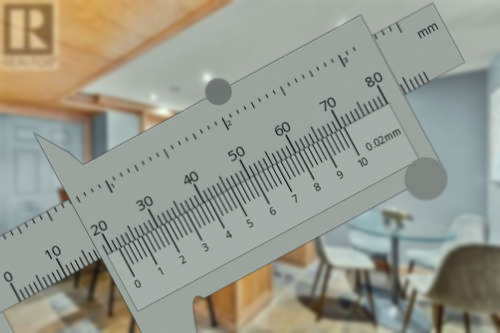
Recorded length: 21.5
